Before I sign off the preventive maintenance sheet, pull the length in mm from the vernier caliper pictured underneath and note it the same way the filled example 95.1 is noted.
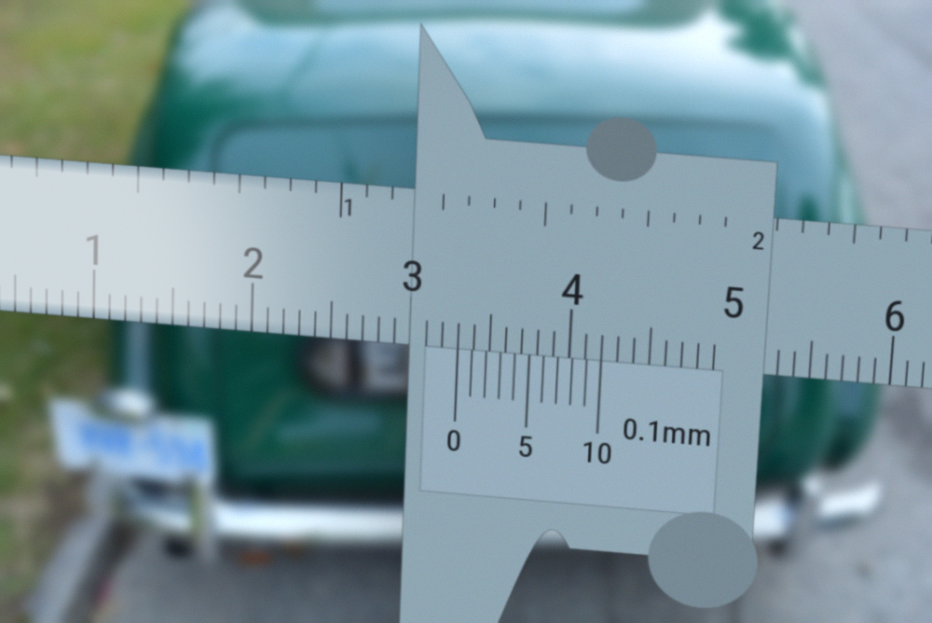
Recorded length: 33.0
